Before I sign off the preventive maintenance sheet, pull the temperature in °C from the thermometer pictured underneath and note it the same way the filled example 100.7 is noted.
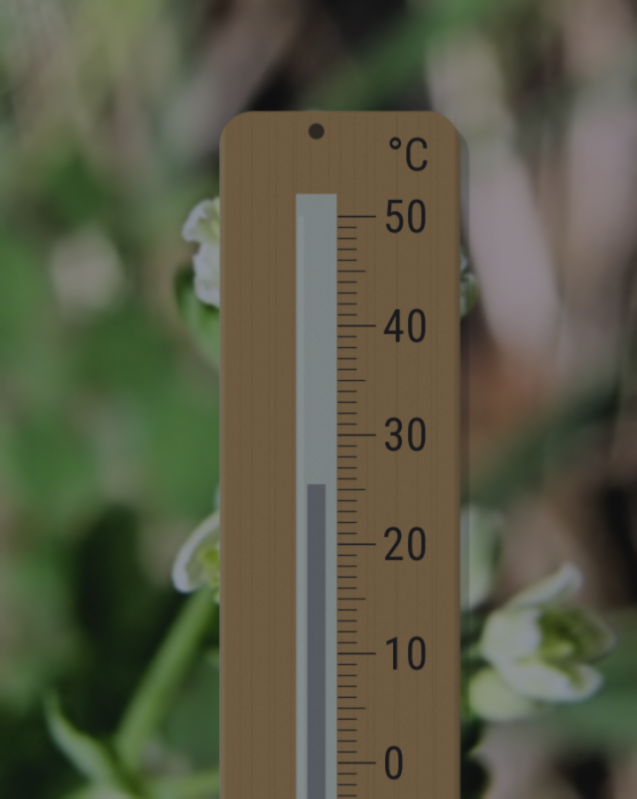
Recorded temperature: 25.5
